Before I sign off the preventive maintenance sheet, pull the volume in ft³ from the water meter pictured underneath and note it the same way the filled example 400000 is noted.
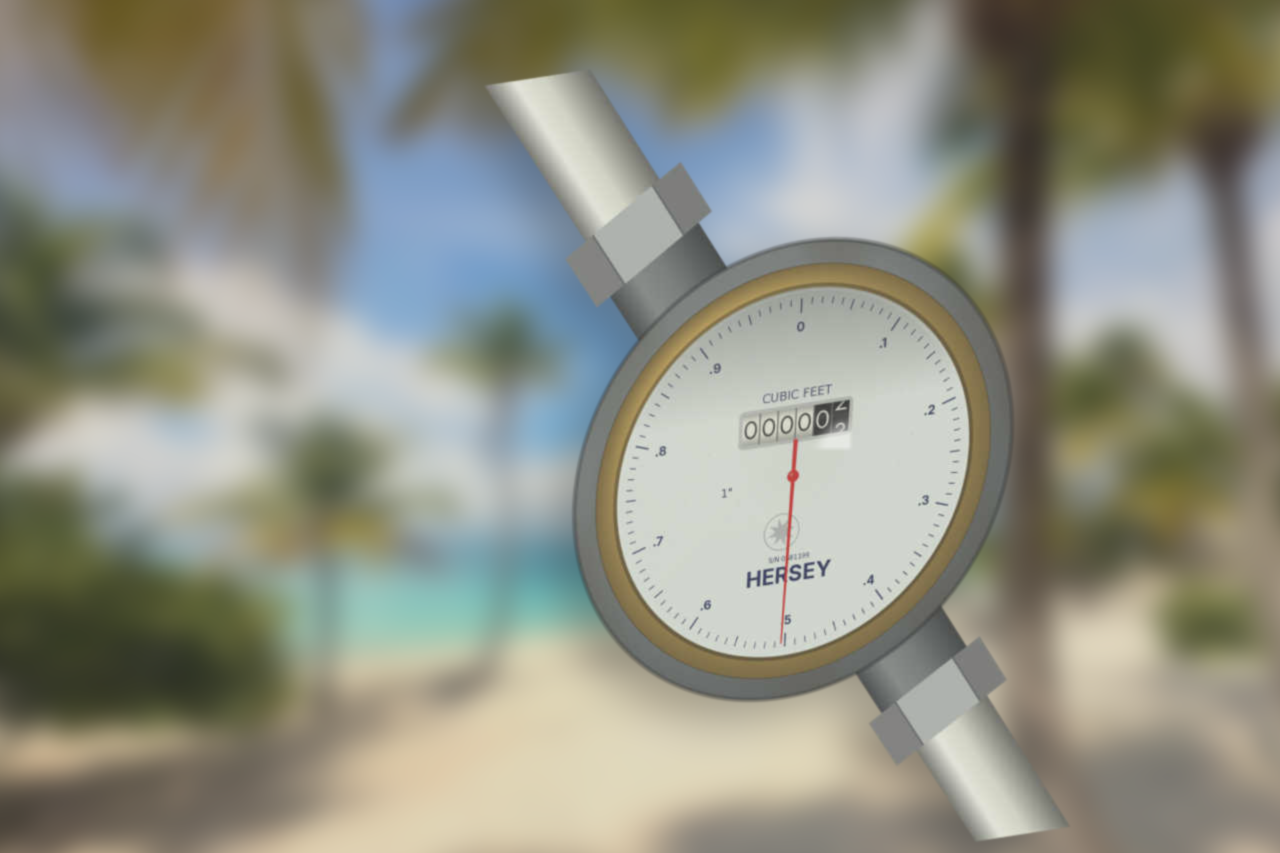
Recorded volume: 2.50
